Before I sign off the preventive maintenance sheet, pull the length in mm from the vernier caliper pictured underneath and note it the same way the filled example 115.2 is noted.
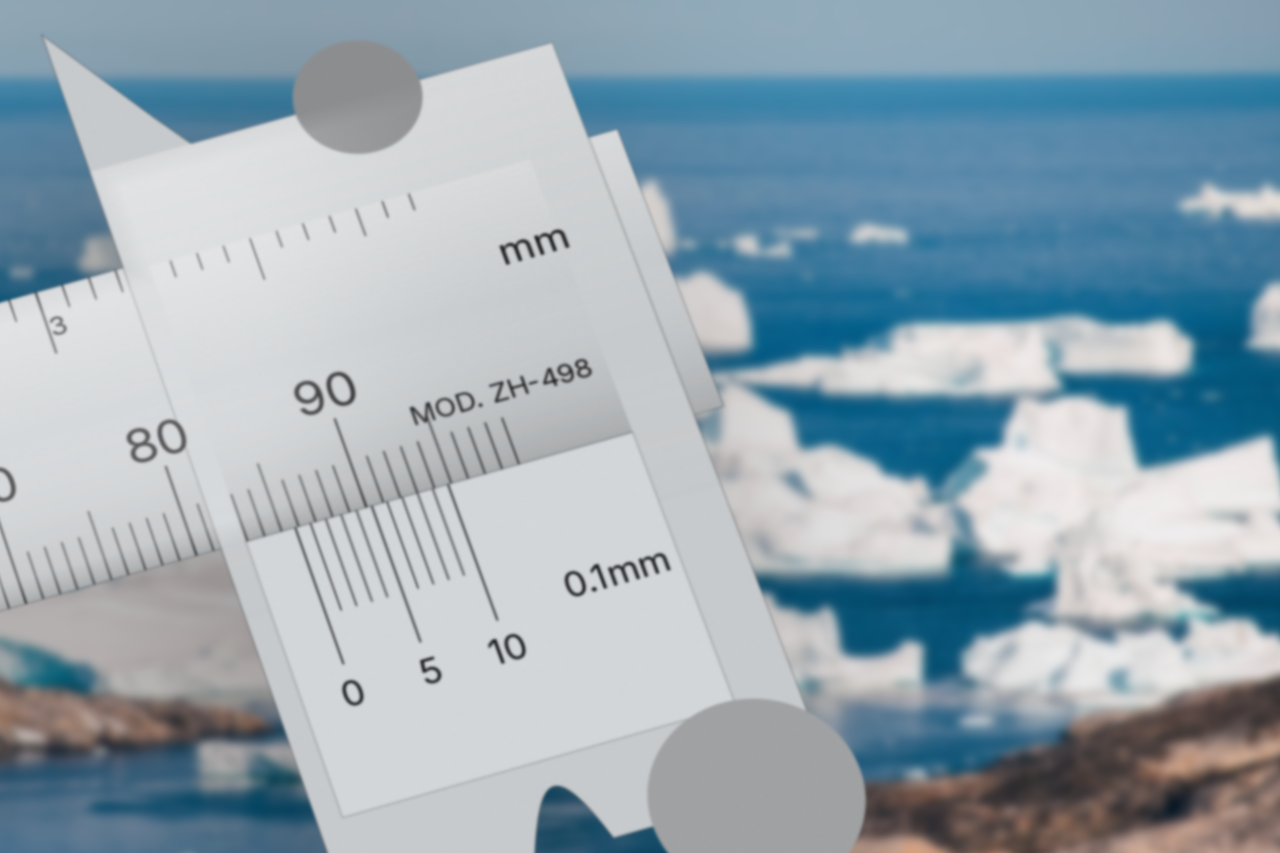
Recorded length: 85.8
